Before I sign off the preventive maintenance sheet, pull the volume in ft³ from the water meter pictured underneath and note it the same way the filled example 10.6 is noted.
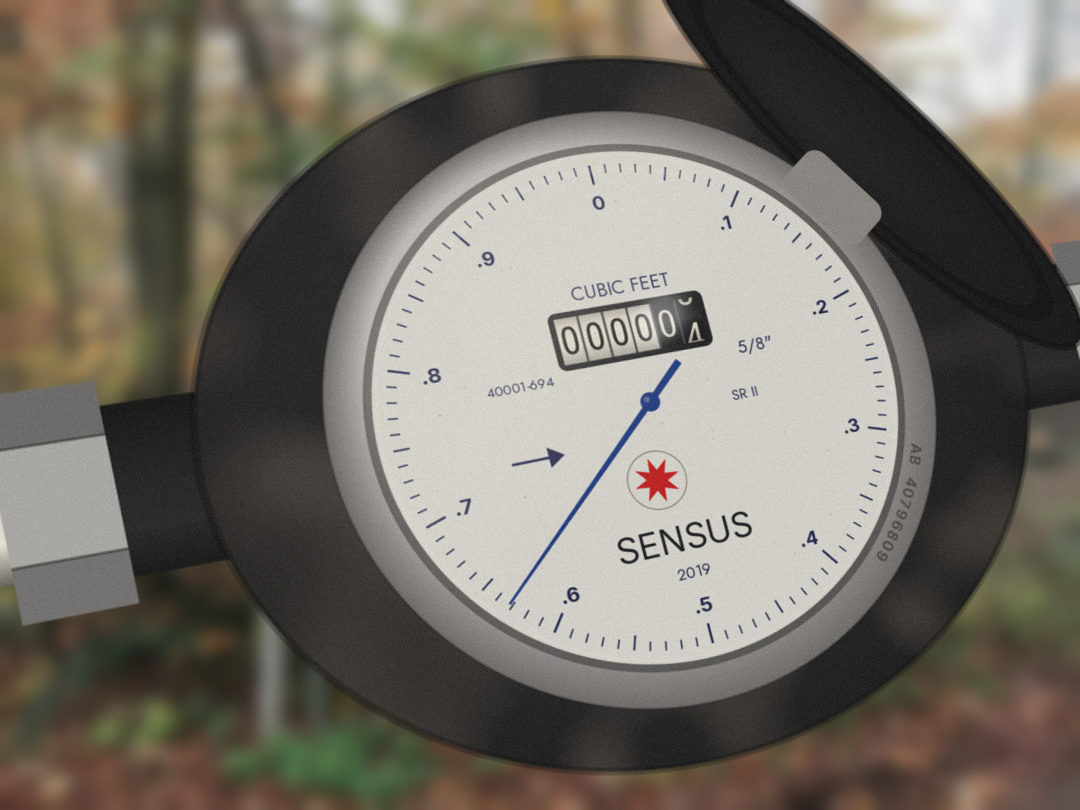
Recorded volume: 3.63
